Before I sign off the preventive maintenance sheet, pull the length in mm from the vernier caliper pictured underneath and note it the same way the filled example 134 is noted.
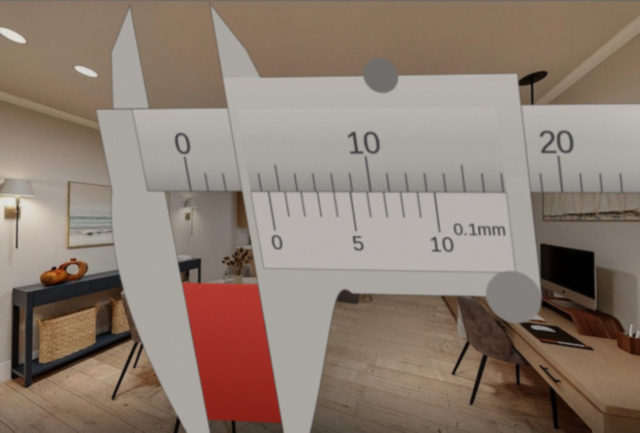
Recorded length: 4.4
